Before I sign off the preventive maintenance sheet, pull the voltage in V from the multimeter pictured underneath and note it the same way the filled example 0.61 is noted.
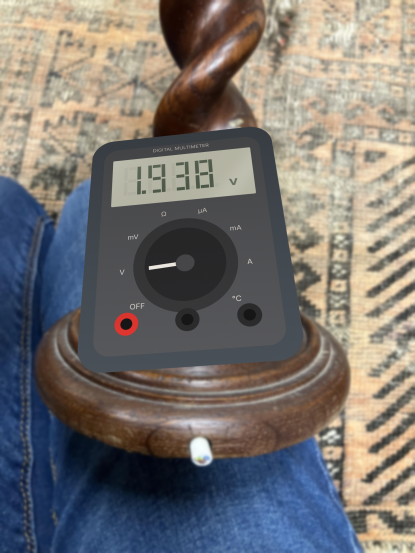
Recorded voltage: 1.938
